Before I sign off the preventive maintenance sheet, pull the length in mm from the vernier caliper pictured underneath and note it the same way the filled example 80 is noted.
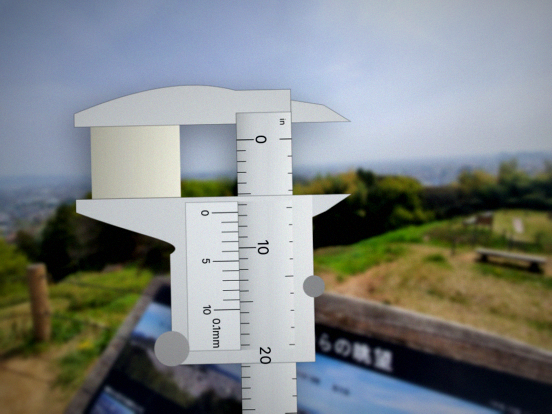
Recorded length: 6.7
